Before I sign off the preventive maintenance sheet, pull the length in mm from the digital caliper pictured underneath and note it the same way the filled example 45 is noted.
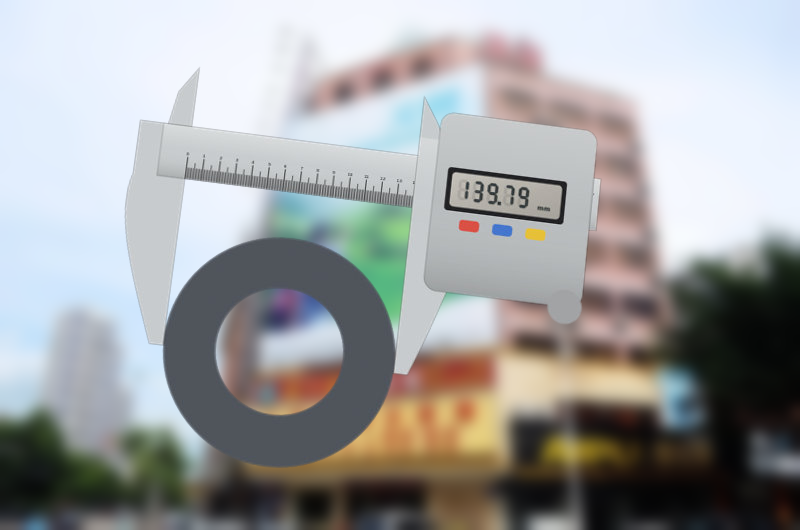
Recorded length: 139.79
